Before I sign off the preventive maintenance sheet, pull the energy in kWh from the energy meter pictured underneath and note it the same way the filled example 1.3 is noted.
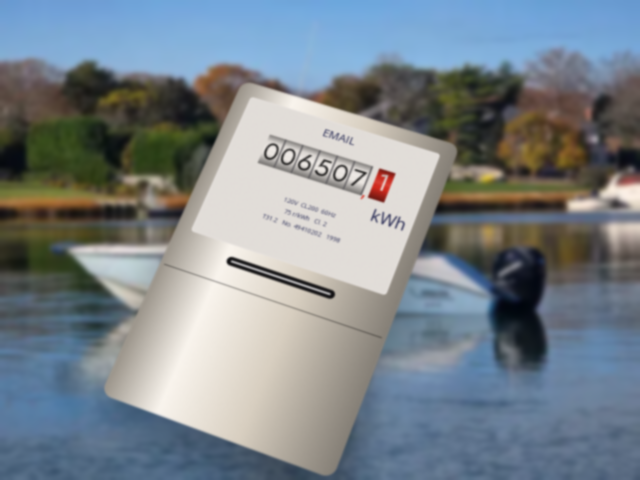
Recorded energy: 6507.1
